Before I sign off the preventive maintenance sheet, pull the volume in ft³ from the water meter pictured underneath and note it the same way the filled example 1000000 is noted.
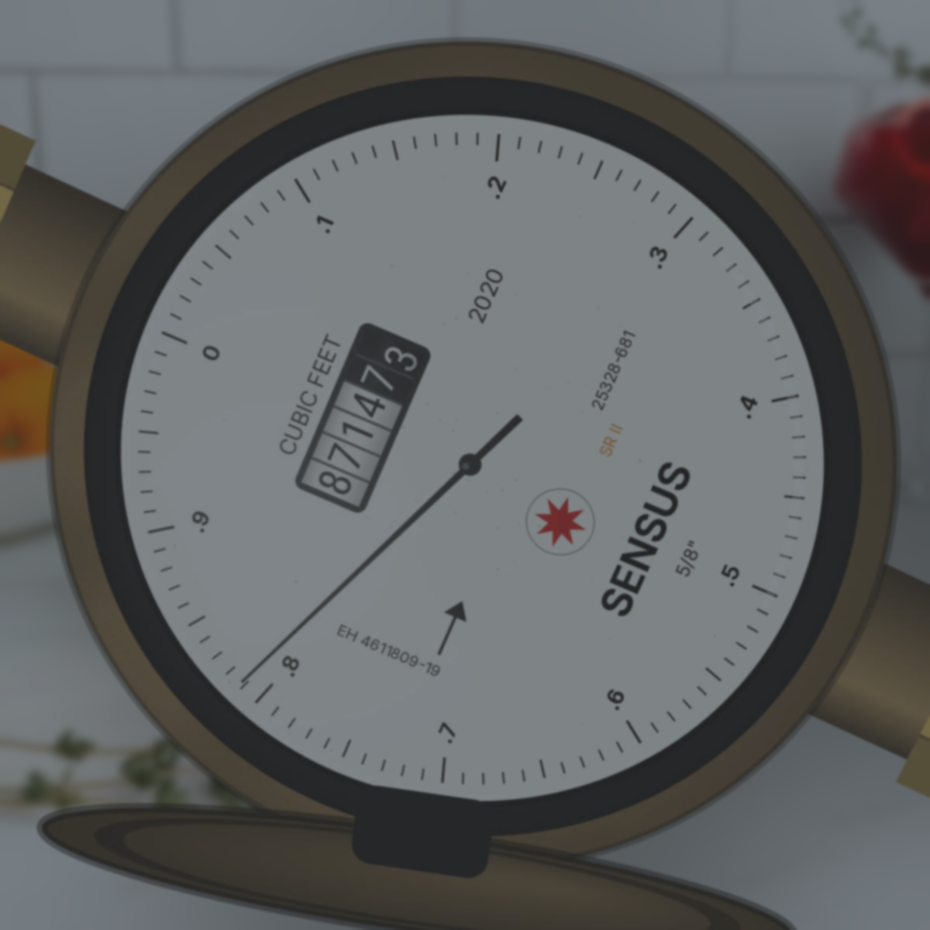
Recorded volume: 871472.81
